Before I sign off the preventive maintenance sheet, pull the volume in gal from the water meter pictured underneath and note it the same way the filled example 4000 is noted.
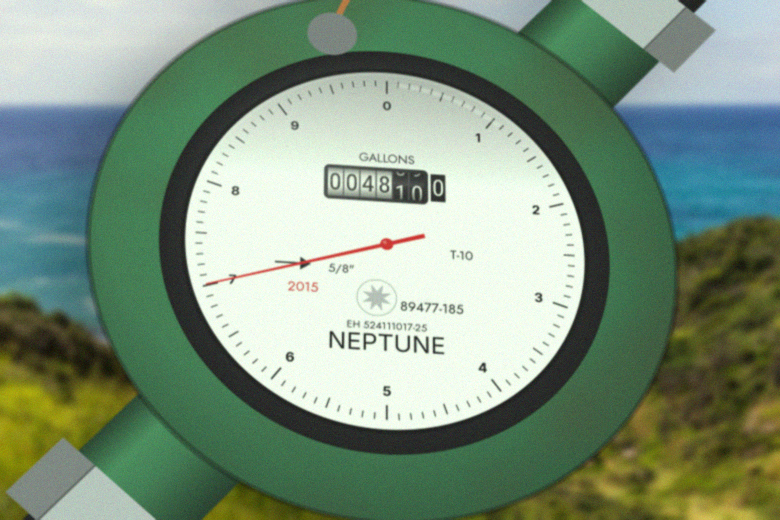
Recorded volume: 48097.0
